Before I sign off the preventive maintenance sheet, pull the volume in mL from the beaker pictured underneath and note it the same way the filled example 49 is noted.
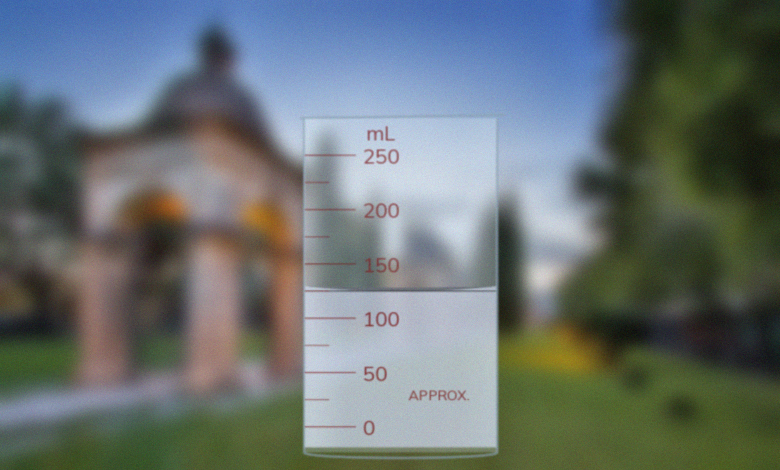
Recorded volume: 125
